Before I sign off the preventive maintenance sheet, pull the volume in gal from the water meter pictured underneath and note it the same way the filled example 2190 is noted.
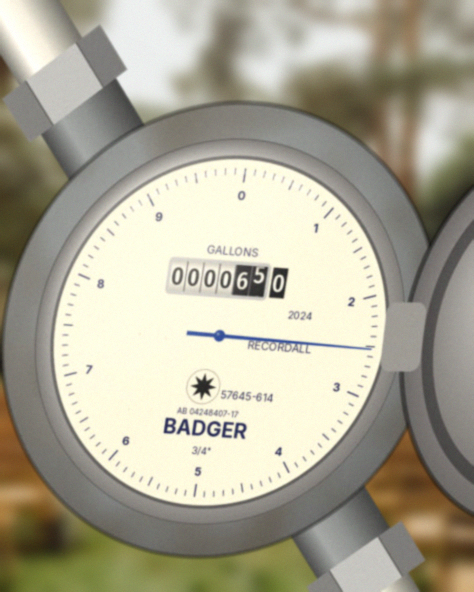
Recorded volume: 652.5
